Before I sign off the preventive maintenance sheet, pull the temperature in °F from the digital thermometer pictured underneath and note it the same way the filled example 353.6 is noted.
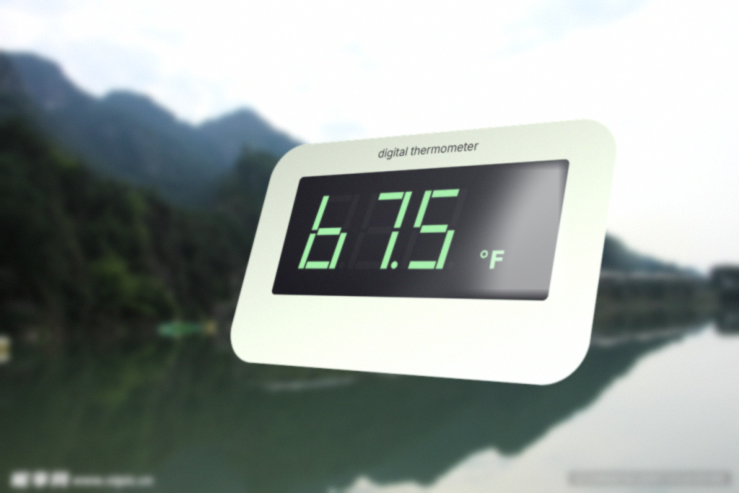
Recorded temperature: 67.5
